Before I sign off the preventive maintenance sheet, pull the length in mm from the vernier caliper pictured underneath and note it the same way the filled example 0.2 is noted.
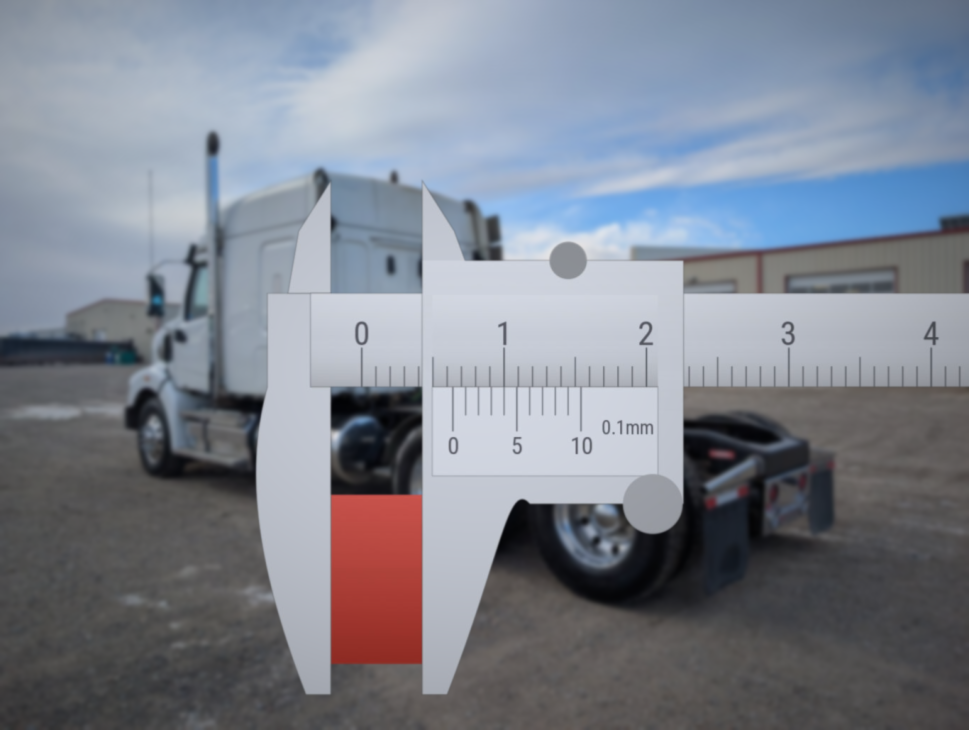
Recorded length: 6.4
